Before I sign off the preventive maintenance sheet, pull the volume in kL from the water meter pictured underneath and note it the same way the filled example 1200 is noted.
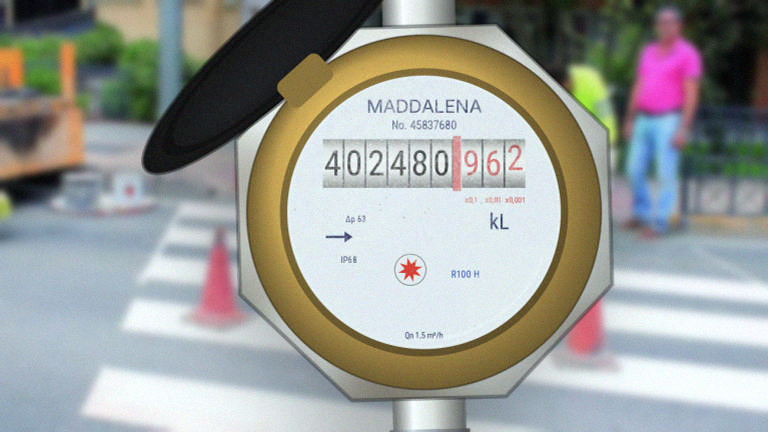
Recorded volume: 402480.962
